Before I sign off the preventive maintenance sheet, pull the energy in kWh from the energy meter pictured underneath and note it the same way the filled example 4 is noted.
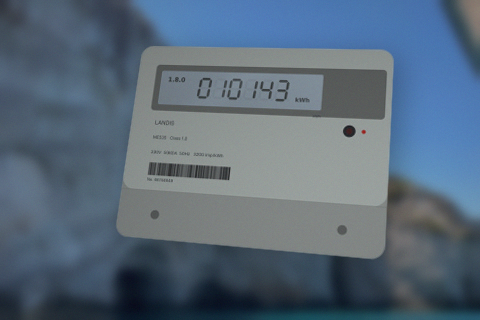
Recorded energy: 10143
